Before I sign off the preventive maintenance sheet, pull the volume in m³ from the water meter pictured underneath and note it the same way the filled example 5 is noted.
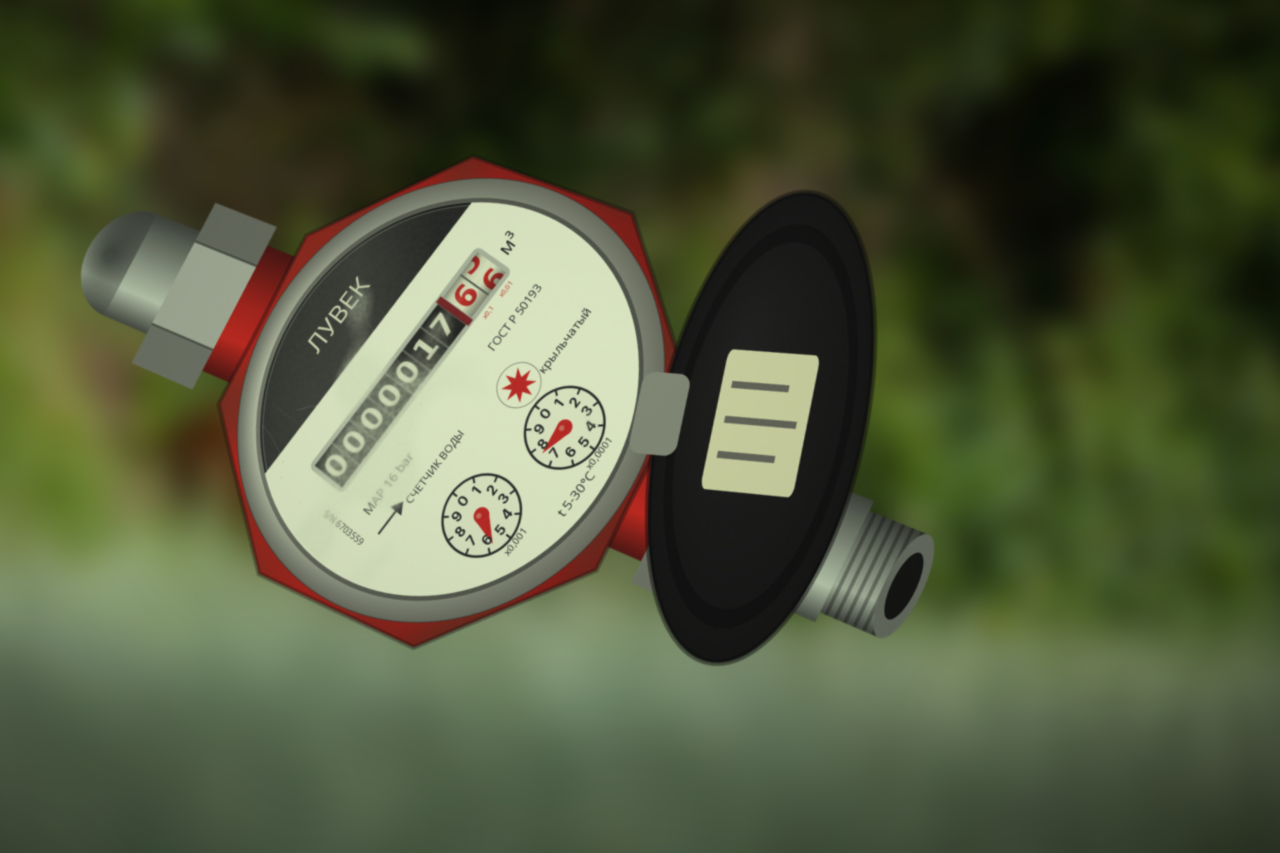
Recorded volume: 17.6557
